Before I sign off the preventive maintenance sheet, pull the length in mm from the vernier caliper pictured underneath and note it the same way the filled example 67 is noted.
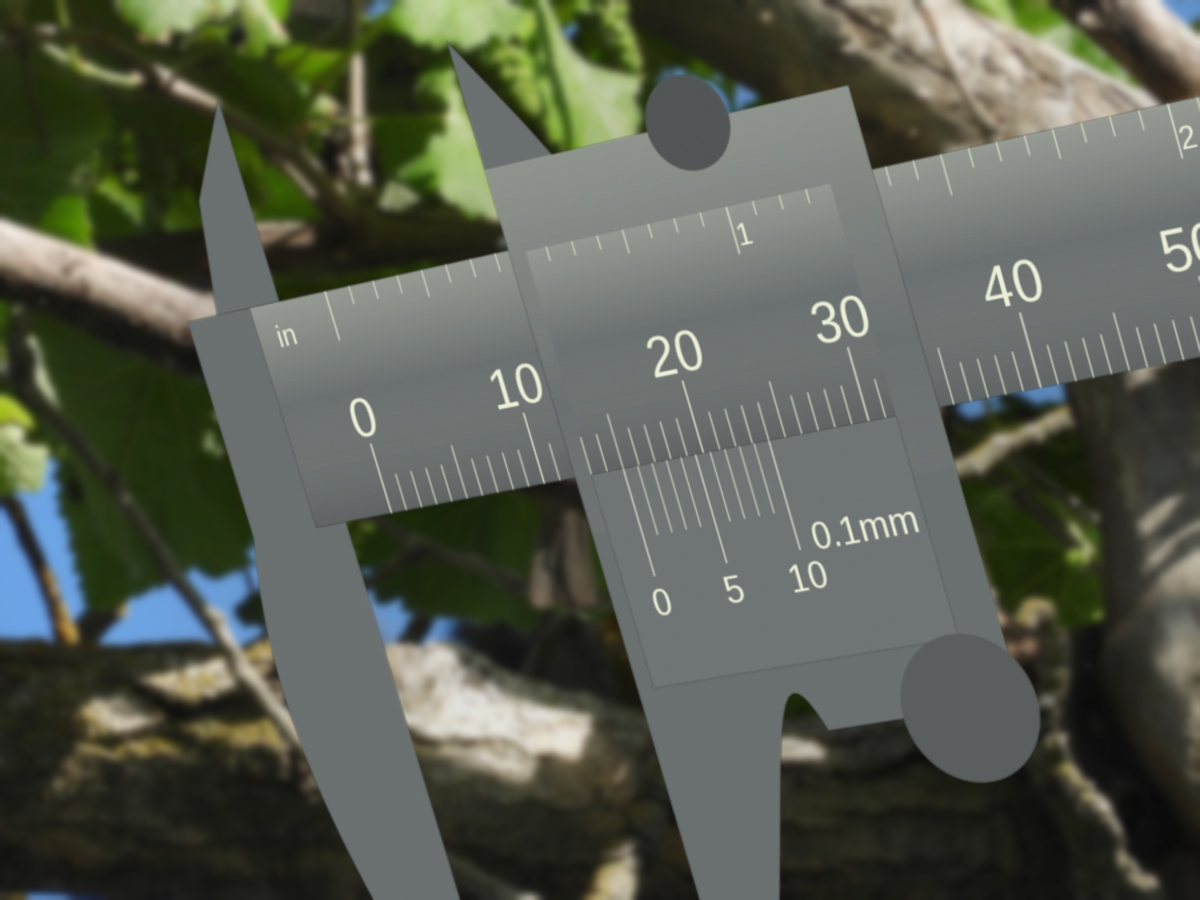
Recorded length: 15.0
